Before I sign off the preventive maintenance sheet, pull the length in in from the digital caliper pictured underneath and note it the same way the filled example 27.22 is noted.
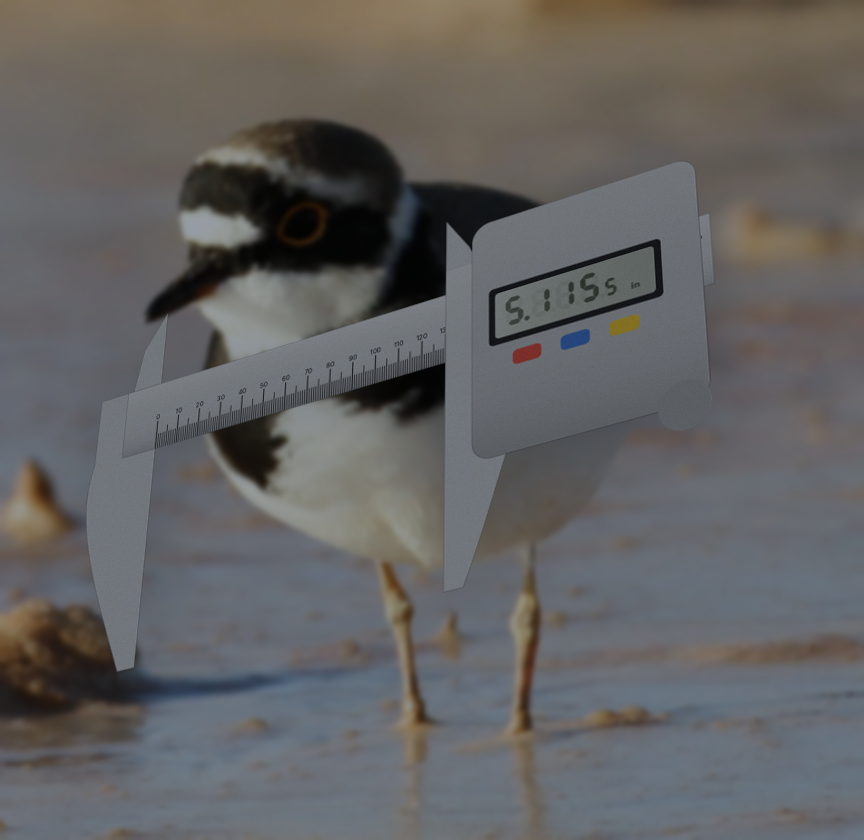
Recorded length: 5.1155
